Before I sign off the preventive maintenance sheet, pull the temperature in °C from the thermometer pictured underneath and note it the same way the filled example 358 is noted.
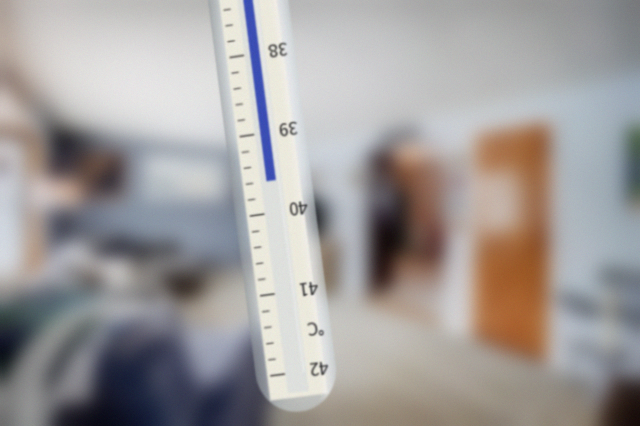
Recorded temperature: 39.6
